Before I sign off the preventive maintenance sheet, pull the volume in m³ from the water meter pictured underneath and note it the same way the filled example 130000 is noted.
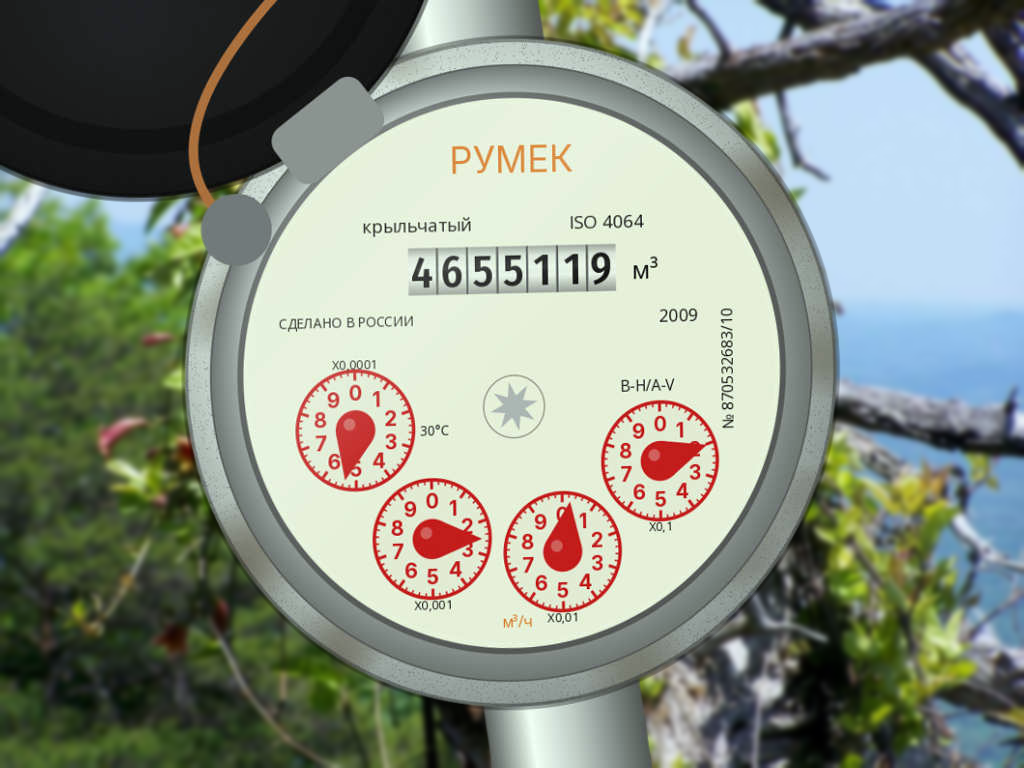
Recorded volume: 4655119.2025
